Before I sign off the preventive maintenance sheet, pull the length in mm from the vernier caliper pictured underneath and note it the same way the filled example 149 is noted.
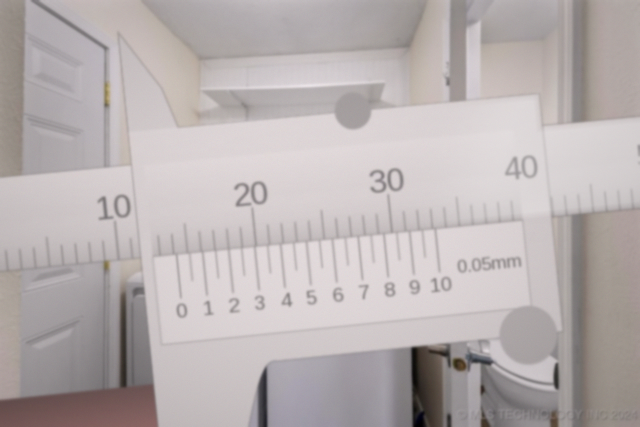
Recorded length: 14.2
